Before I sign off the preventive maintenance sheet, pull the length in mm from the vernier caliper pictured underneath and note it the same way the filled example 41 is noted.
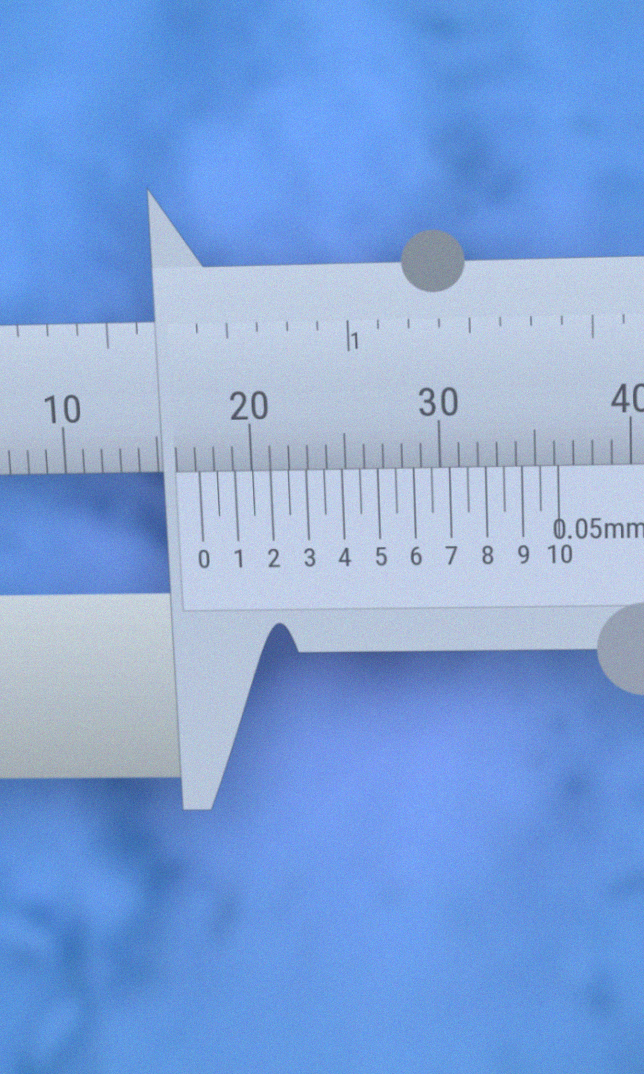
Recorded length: 17.2
